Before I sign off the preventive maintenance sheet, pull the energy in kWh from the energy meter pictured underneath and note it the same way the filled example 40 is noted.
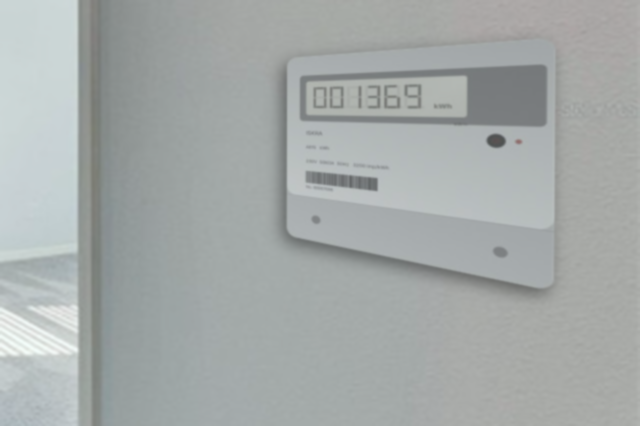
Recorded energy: 1369
